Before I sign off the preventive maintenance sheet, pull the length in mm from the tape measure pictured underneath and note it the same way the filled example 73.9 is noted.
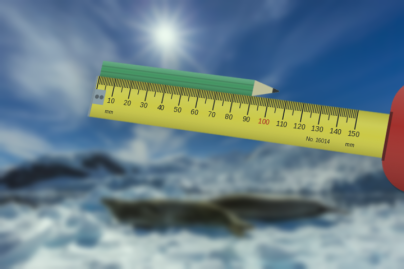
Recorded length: 105
